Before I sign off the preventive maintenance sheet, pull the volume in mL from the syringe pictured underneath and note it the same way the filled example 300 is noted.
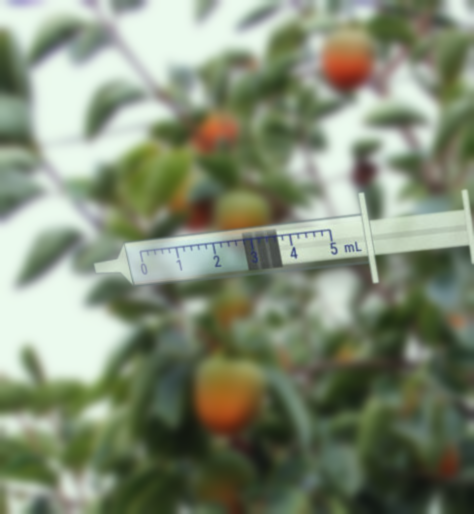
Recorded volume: 2.8
